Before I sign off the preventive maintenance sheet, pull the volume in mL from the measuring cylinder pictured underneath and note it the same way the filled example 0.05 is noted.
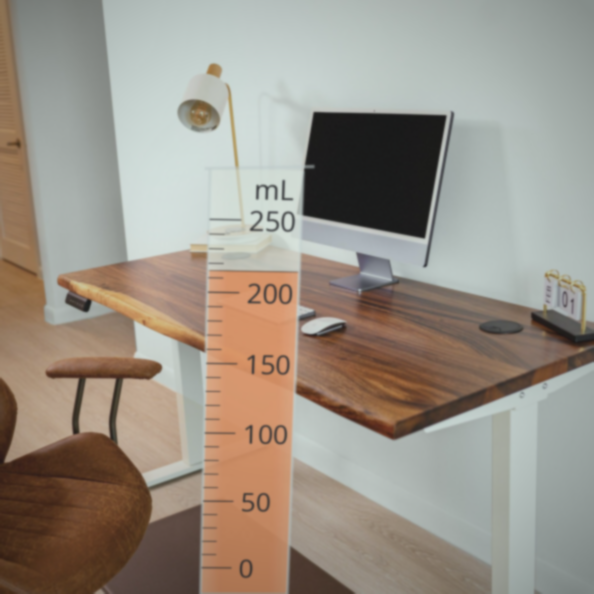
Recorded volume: 215
